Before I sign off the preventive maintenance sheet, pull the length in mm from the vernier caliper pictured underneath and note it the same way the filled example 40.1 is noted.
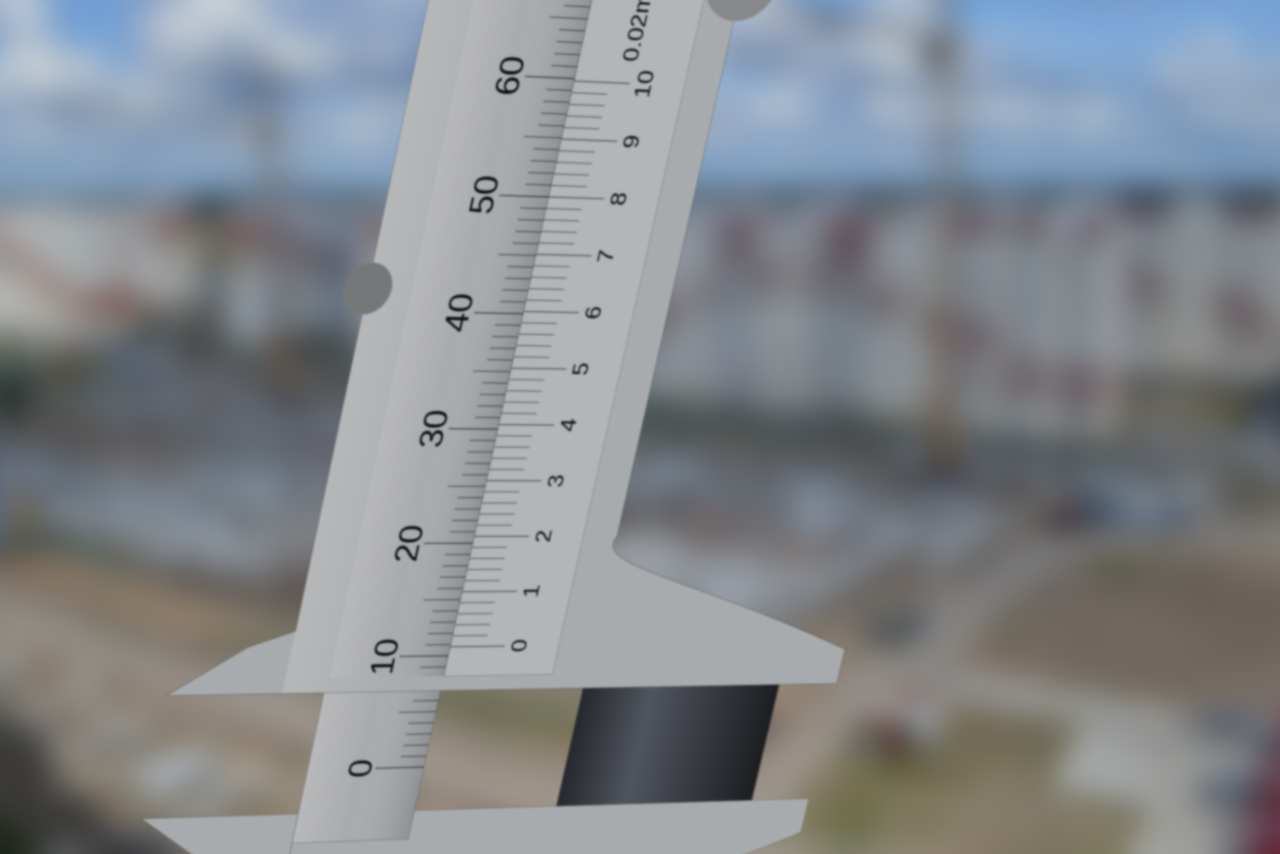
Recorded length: 10.8
